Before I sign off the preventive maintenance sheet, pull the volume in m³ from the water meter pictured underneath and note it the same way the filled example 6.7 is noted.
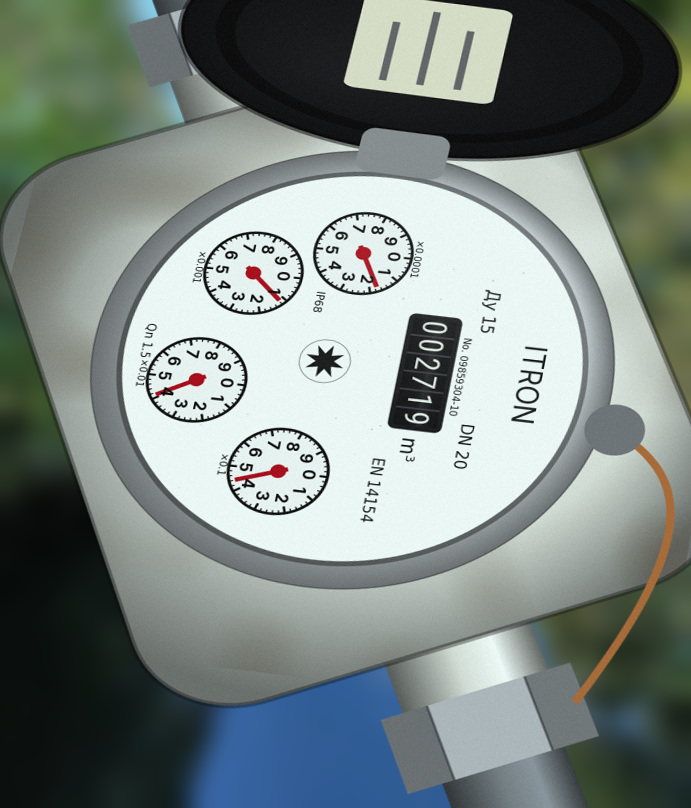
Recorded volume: 2719.4411
